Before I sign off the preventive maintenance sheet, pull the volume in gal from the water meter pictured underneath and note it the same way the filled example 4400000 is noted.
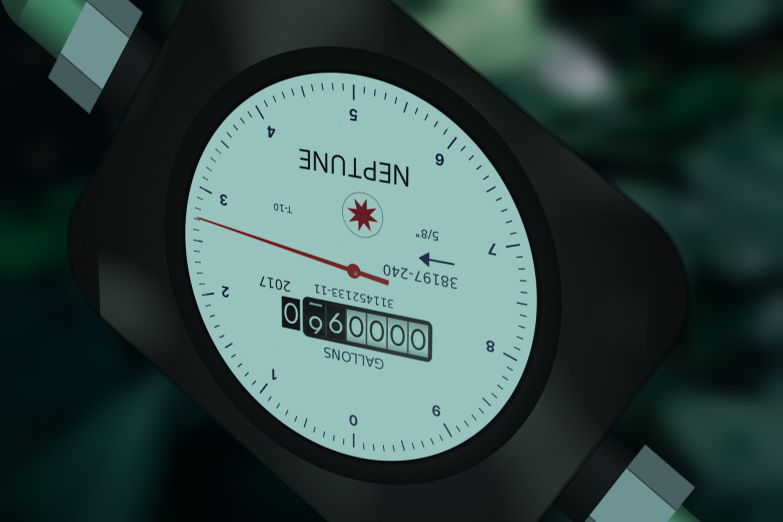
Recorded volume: 962.7
